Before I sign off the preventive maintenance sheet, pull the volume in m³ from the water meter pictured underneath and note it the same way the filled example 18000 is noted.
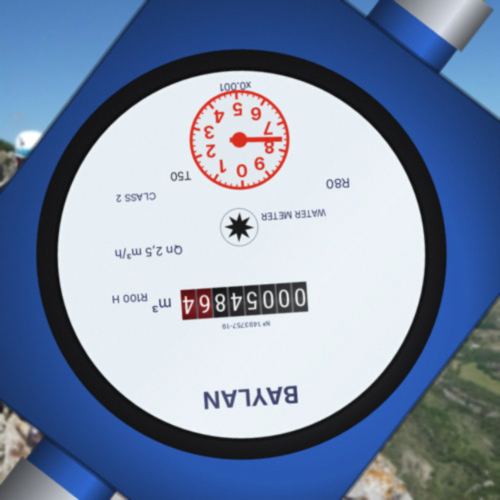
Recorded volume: 548.647
